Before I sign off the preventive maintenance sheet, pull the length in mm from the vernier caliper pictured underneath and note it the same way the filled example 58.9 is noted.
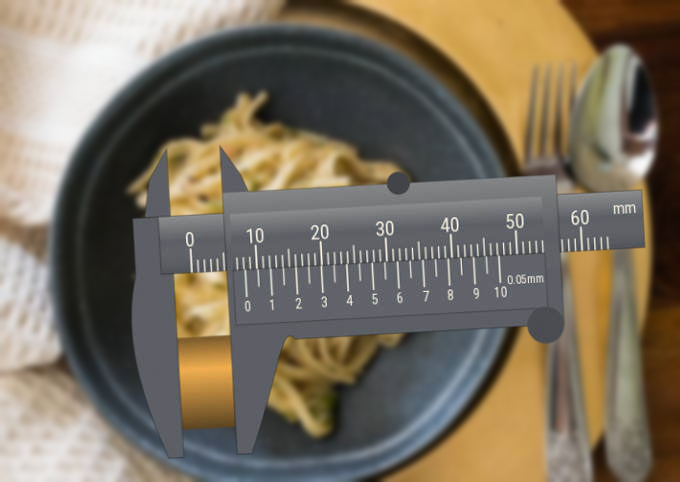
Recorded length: 8.2
